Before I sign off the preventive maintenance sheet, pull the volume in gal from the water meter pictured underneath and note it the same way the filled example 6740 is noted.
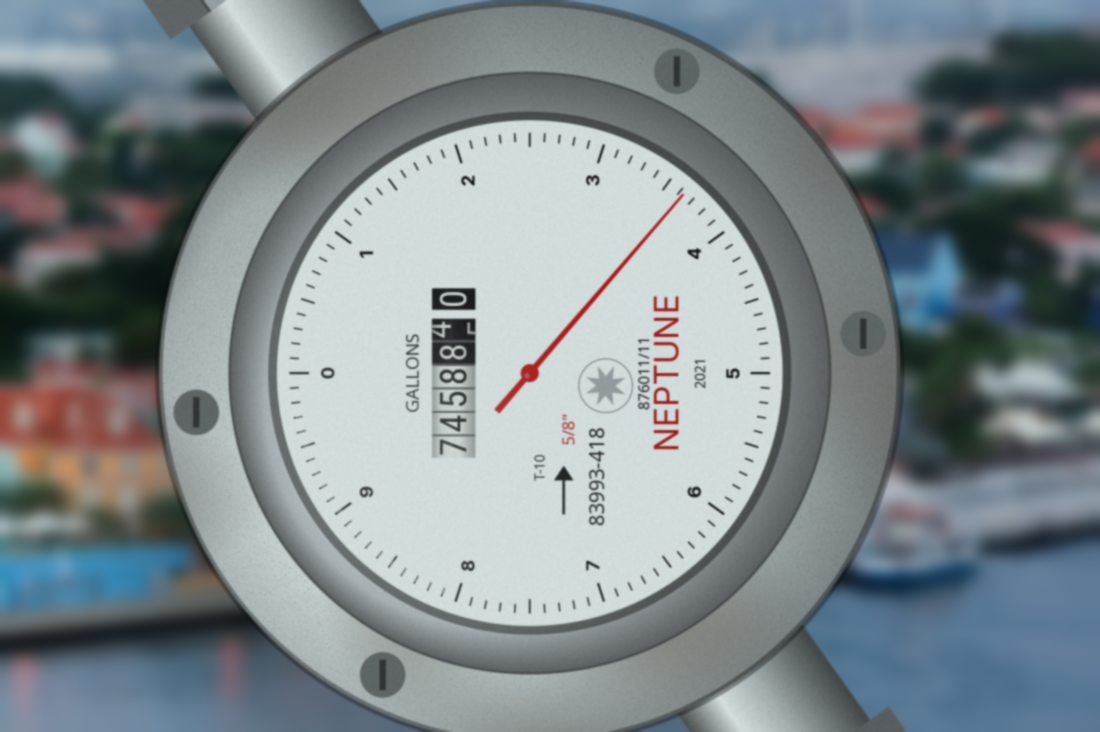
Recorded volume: 7458843.6
